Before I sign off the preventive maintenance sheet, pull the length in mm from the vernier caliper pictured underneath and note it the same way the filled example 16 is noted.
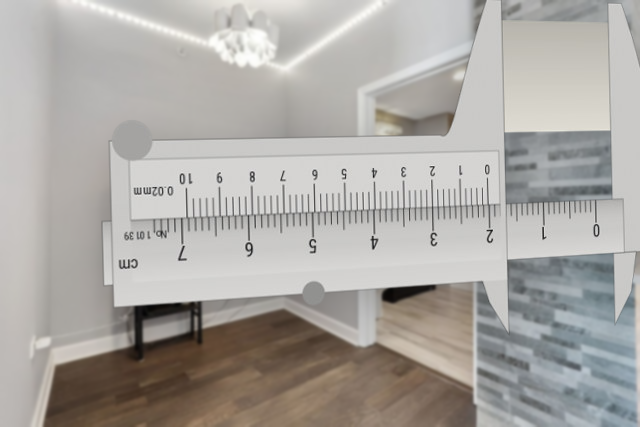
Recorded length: 20.2
